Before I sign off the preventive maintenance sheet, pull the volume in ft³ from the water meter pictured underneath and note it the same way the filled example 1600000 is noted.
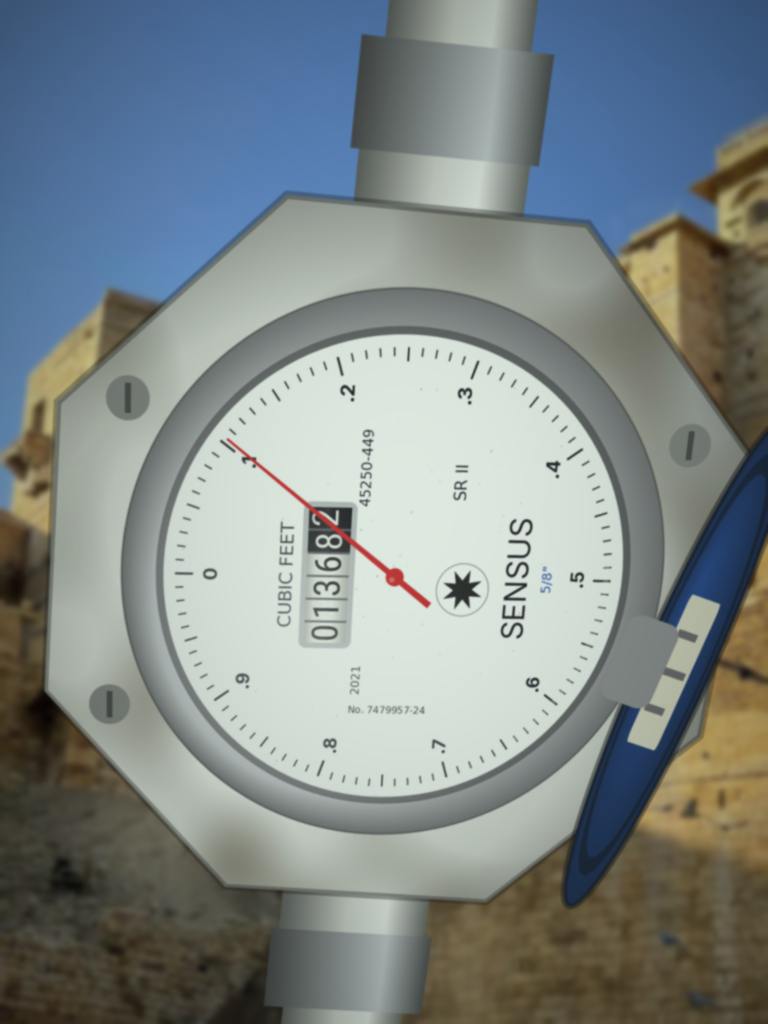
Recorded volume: 13682.10
